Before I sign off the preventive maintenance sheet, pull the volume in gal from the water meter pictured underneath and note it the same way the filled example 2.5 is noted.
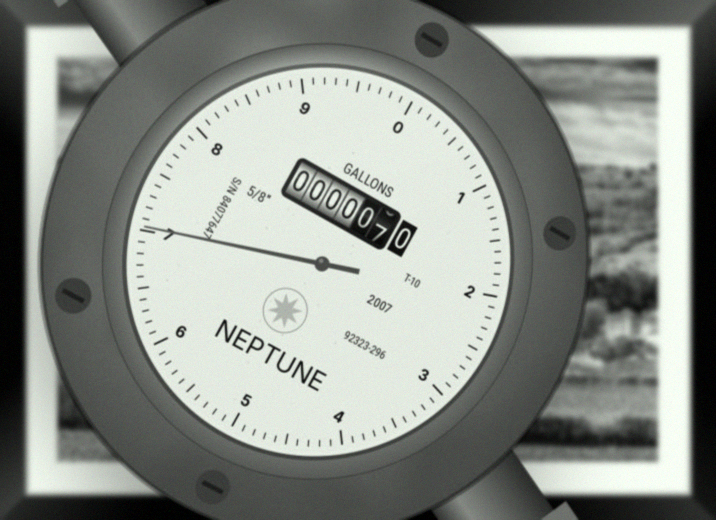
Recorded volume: 67.0
